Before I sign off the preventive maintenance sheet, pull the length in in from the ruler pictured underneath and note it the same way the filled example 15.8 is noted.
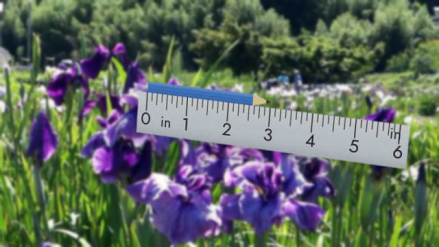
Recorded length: 3
